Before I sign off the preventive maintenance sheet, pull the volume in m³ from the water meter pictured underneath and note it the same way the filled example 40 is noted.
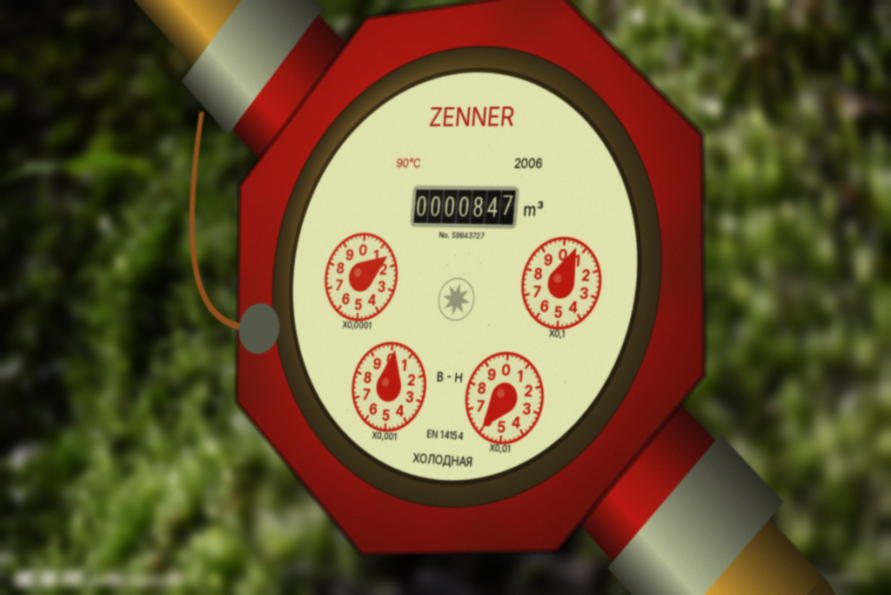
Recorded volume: 847.0601
